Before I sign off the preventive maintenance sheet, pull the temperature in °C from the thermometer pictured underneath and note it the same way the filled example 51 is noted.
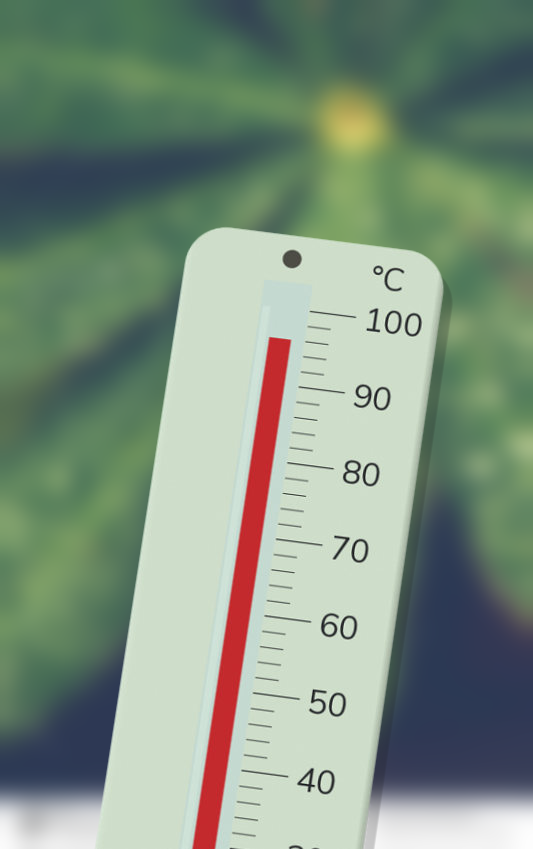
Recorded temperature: 96
